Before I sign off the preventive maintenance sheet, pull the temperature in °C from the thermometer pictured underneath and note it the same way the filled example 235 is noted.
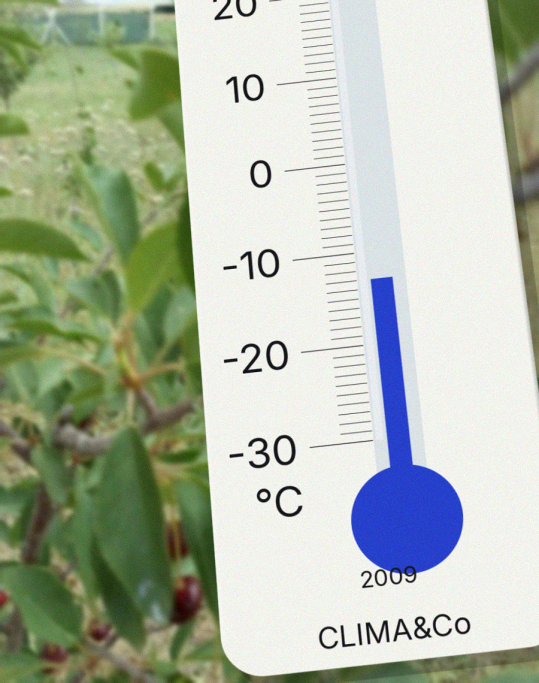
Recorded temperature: -13
